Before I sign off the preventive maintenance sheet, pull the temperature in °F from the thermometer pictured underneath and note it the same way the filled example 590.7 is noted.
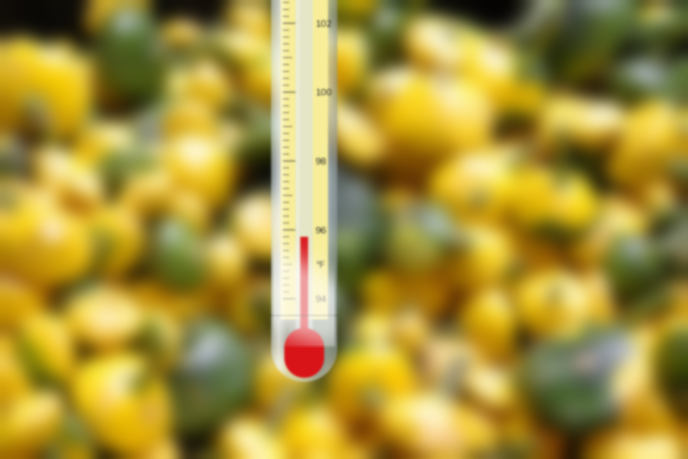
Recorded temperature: 95.8
